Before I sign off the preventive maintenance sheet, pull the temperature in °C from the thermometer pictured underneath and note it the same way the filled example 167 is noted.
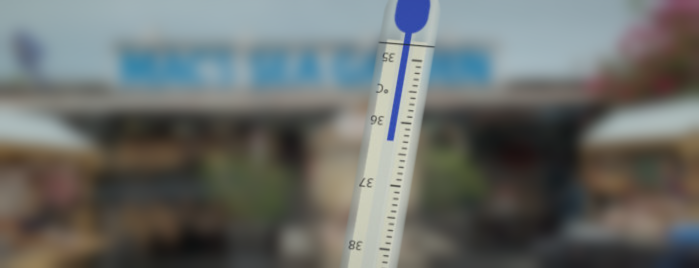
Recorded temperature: 36.3
